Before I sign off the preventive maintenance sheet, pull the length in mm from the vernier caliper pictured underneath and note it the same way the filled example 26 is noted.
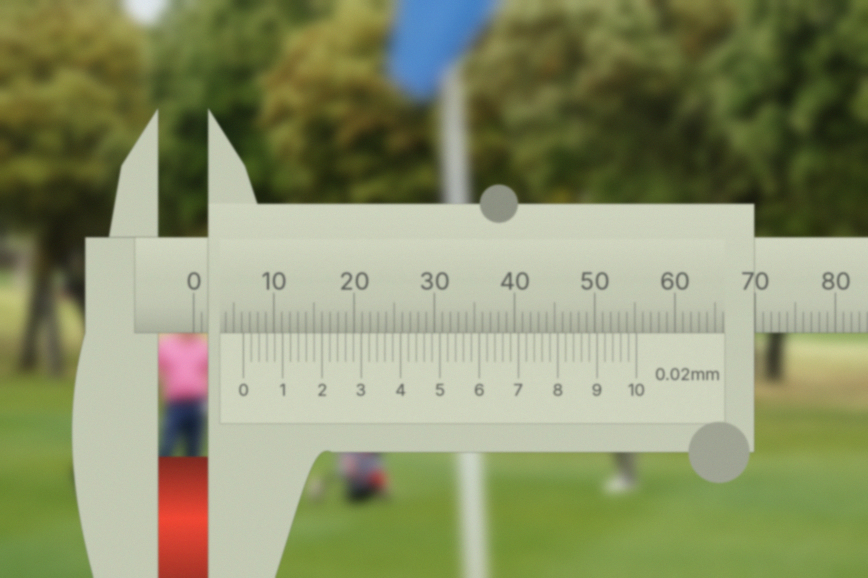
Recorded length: 6.2
